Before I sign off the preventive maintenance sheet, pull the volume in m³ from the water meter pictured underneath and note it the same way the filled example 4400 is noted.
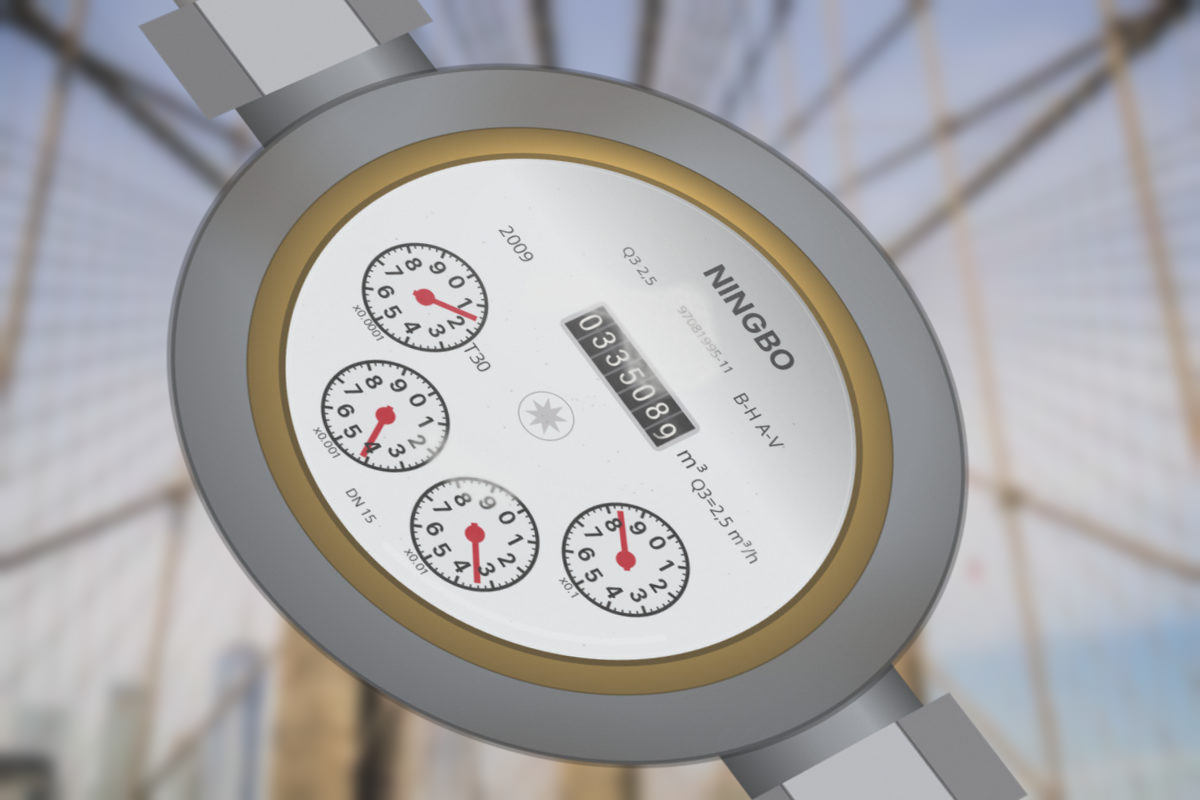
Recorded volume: 335088.8341
